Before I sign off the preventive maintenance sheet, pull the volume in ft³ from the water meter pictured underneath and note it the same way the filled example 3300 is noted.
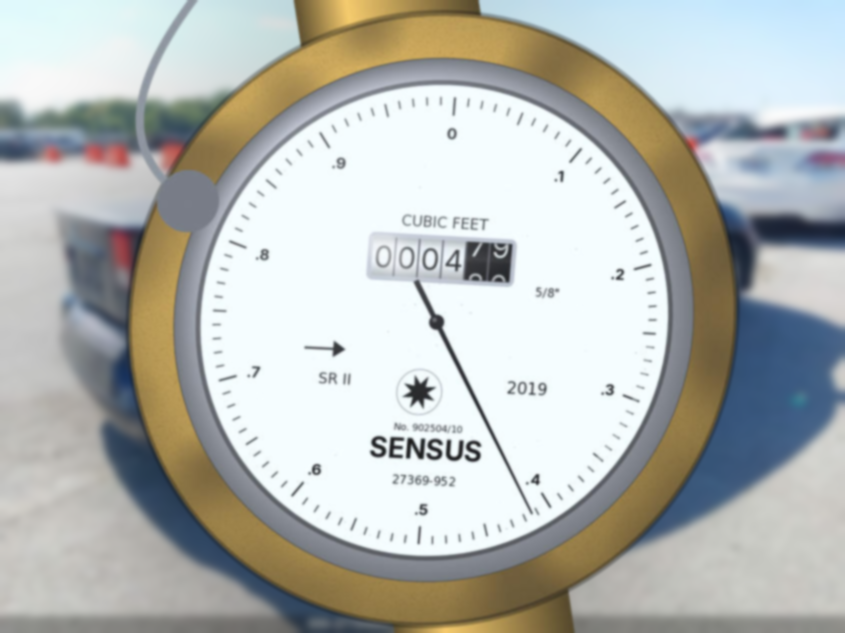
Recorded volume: 479.41
